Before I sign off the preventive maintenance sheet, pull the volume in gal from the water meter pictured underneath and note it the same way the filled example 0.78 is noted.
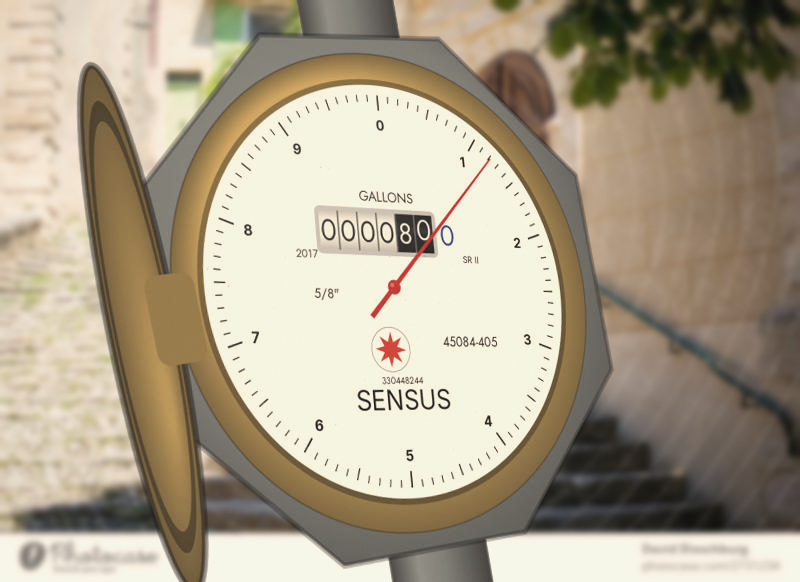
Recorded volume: 801.2
